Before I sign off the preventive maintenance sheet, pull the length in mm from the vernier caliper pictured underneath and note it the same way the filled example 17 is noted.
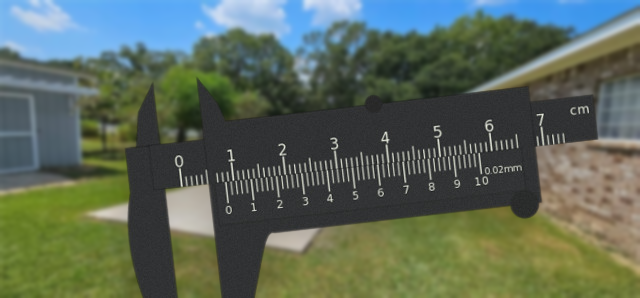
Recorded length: 8.5
